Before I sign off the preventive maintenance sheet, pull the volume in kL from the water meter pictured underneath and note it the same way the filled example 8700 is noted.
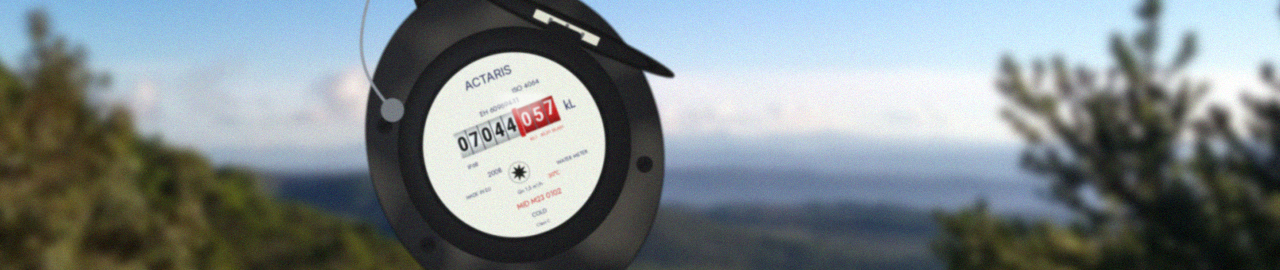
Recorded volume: 7044.057
